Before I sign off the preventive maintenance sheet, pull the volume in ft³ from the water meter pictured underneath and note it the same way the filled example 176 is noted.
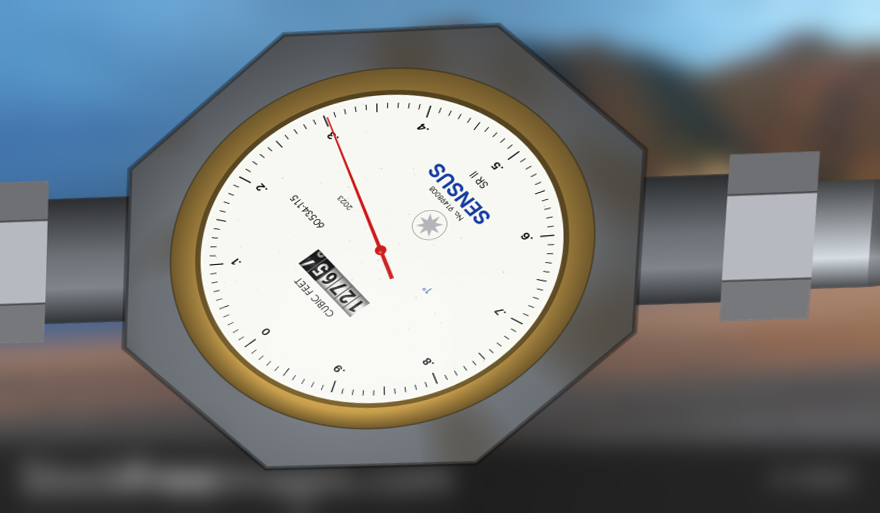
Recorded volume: 127657.30
